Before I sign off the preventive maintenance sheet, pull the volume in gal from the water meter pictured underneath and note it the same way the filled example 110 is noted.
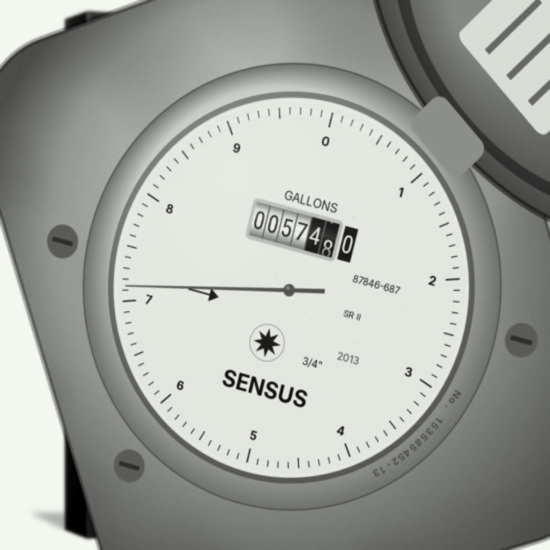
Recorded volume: 57477.1
